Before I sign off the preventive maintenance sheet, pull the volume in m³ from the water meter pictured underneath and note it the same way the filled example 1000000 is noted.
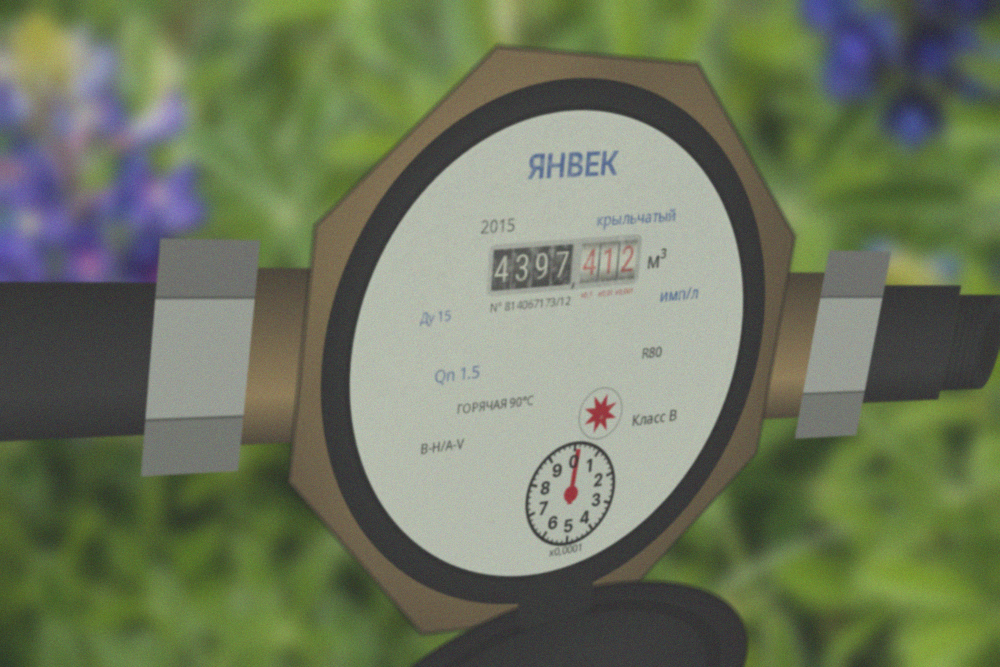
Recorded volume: 4397.4120
